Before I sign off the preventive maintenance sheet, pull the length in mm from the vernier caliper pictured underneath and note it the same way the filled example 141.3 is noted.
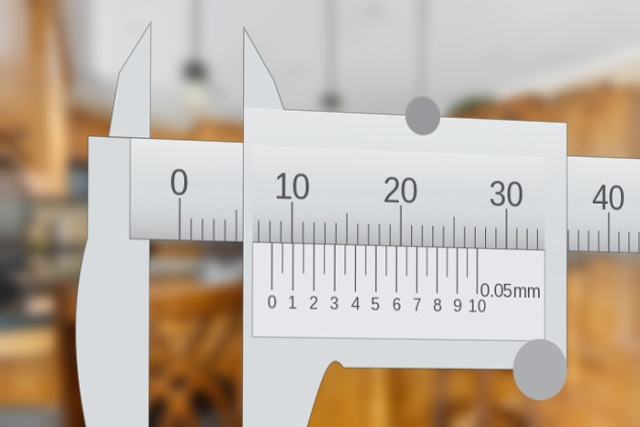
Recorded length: 8.2
